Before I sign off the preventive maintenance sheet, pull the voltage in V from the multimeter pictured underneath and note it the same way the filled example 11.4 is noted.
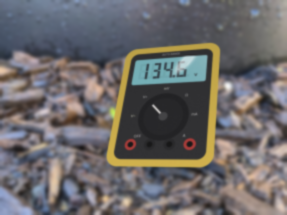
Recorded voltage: 134.6
